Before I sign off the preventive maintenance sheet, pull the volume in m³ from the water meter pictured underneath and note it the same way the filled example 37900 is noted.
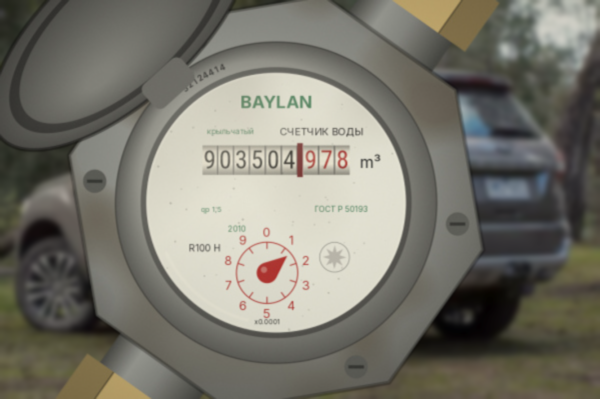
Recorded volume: 903504.9781
